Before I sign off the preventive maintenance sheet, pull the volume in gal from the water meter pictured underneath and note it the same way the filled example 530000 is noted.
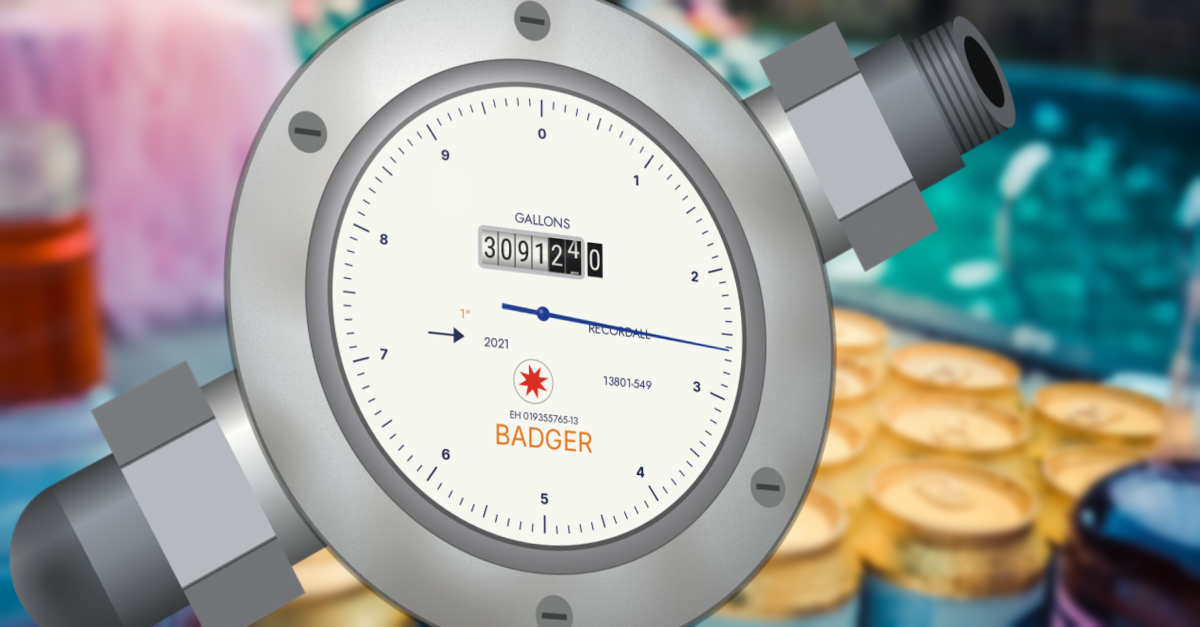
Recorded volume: 3091242.6
